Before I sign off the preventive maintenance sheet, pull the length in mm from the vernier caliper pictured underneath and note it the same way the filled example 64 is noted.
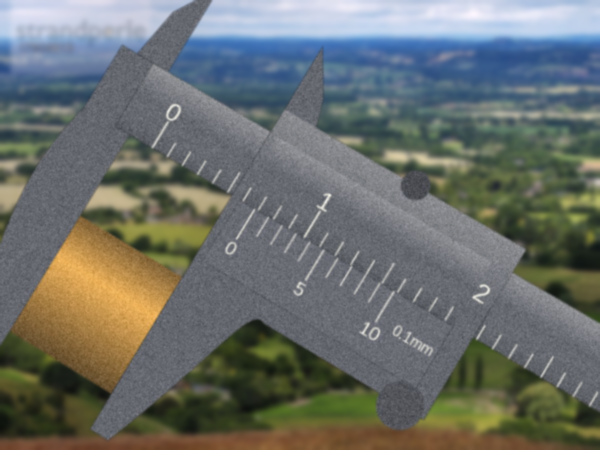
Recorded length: 6.8
